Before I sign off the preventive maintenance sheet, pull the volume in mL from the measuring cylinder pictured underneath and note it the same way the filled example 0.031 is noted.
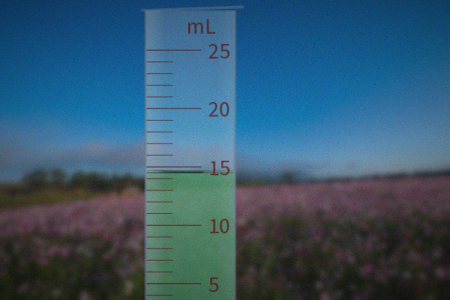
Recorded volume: 14.5
